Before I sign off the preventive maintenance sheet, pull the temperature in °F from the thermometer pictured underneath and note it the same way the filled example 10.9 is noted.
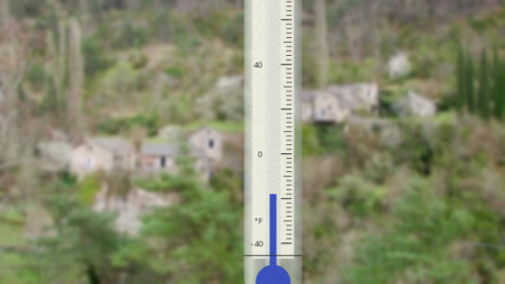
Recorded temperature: -18
